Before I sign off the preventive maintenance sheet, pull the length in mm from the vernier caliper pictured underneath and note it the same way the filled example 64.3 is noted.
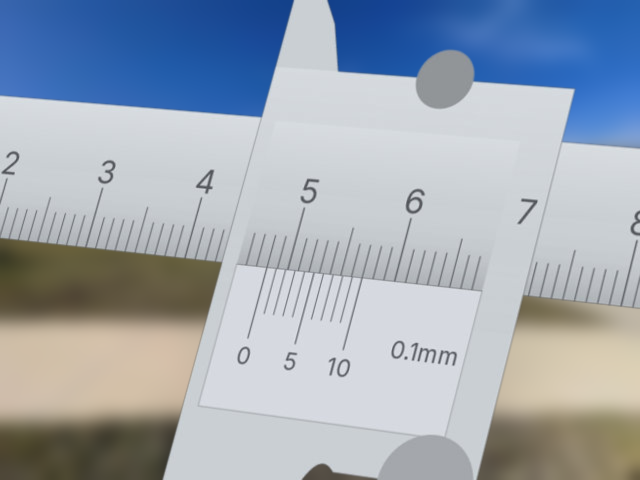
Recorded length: 48.0
